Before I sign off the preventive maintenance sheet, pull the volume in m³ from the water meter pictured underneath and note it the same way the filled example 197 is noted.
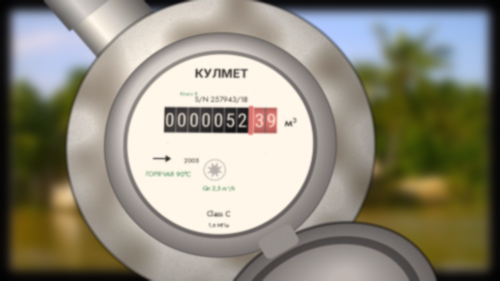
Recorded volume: 52.39
